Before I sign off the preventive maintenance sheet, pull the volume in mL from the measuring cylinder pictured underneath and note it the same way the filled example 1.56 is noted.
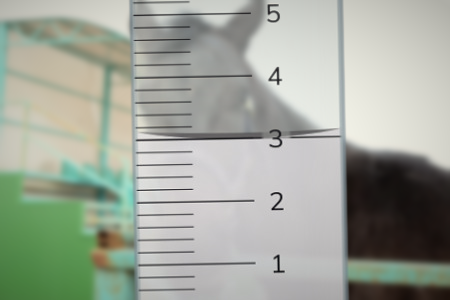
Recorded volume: 3
